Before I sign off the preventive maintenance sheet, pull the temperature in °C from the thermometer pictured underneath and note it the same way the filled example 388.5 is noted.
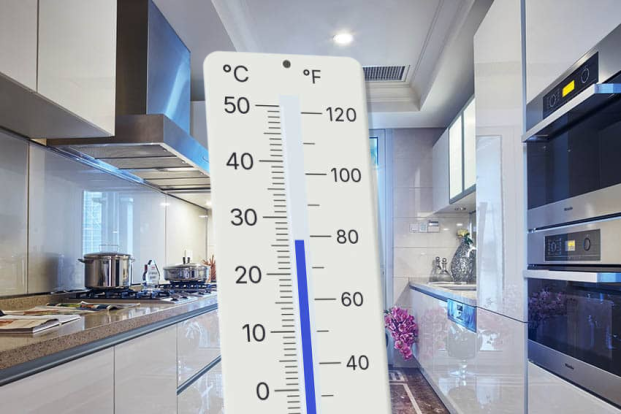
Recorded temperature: 26
